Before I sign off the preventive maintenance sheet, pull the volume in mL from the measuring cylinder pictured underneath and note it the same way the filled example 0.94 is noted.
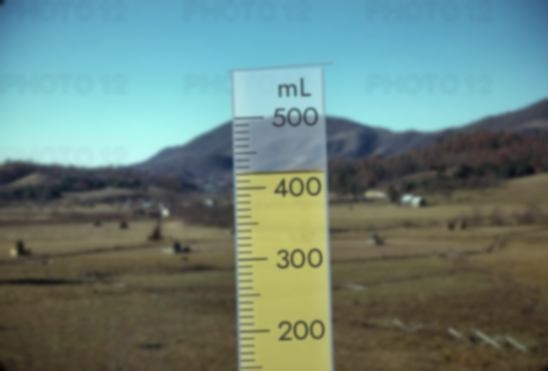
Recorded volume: 420
